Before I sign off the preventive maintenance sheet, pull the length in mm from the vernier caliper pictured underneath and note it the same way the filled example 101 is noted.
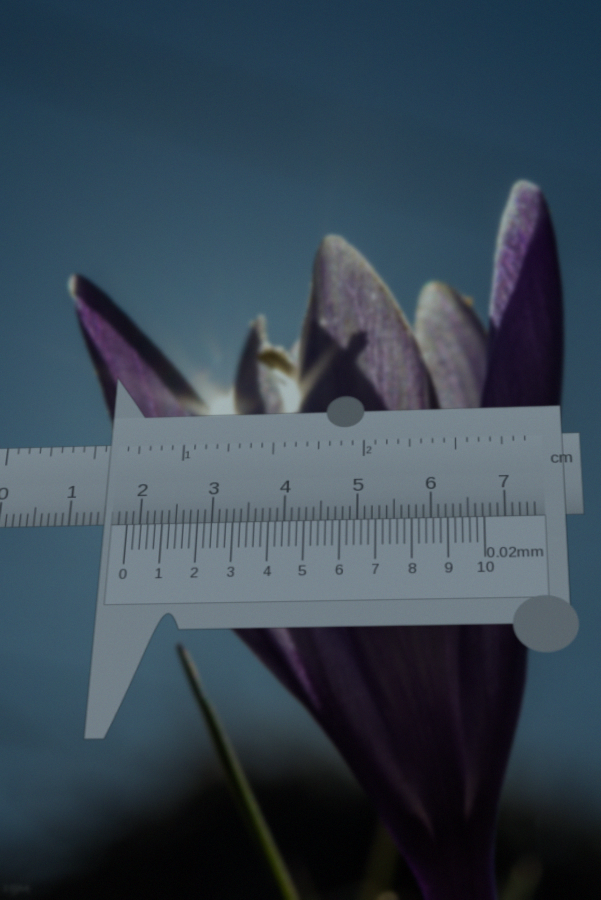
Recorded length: 18.2
